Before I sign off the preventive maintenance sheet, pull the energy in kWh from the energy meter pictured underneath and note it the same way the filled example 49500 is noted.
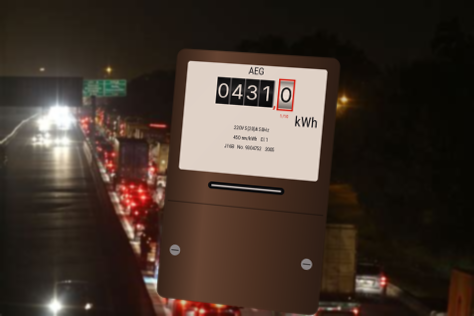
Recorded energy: 431.0
